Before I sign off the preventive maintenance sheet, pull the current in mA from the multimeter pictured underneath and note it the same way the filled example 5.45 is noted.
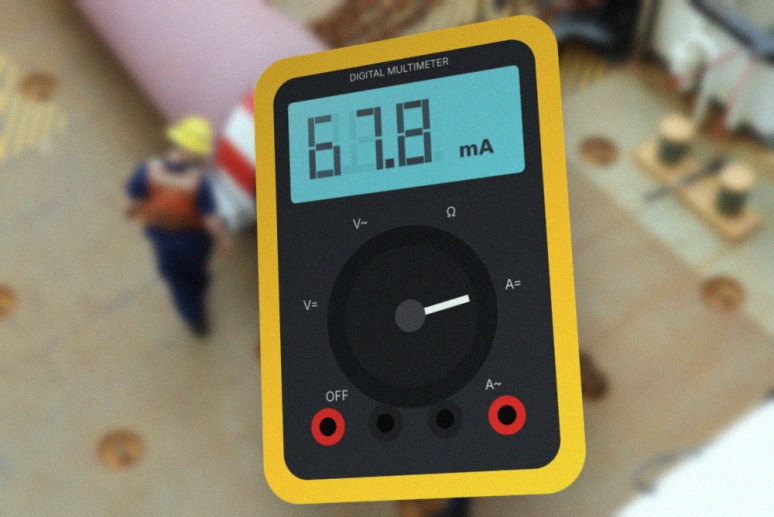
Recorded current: 67.8
